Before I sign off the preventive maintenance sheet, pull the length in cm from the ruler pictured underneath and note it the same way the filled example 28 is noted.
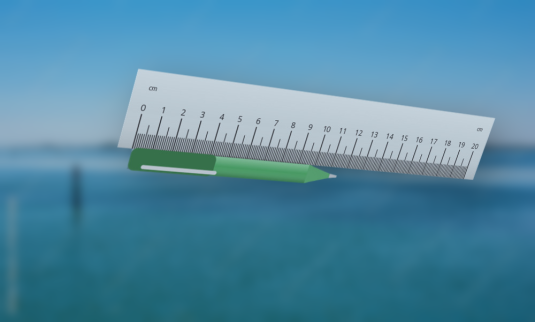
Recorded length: 11.5
